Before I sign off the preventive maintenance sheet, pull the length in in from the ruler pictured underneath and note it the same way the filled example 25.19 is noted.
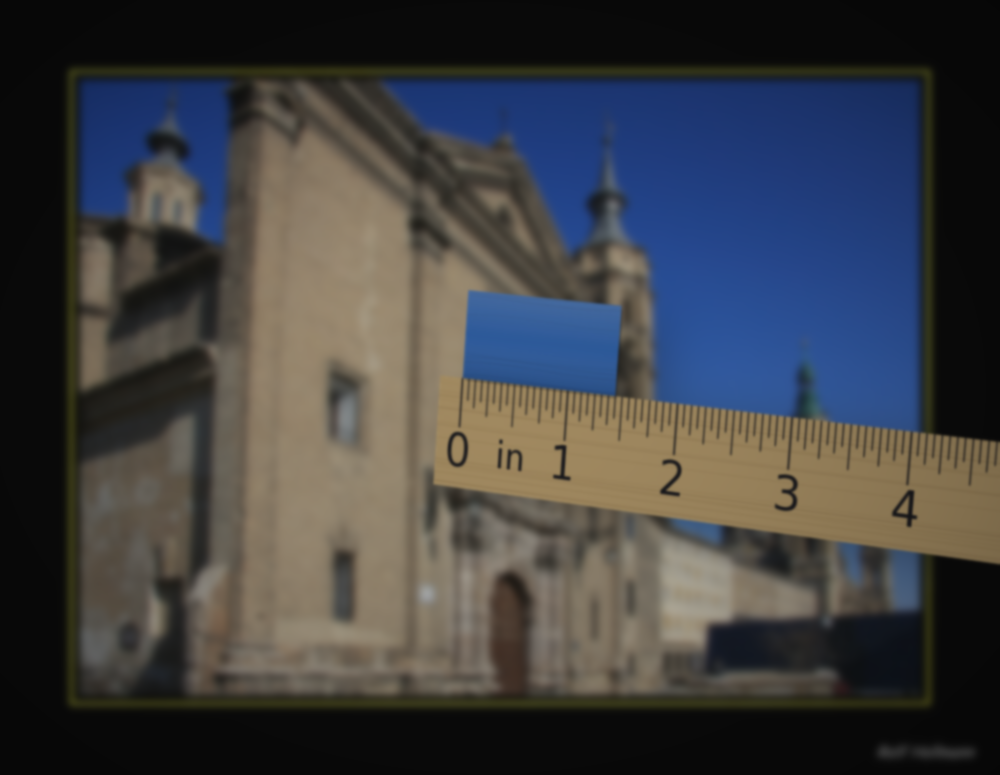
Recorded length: 1.4375
